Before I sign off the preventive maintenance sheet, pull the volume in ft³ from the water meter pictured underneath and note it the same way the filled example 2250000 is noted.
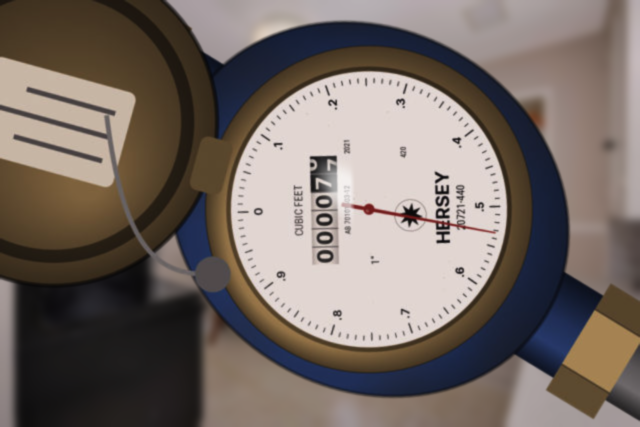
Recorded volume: 76.53
